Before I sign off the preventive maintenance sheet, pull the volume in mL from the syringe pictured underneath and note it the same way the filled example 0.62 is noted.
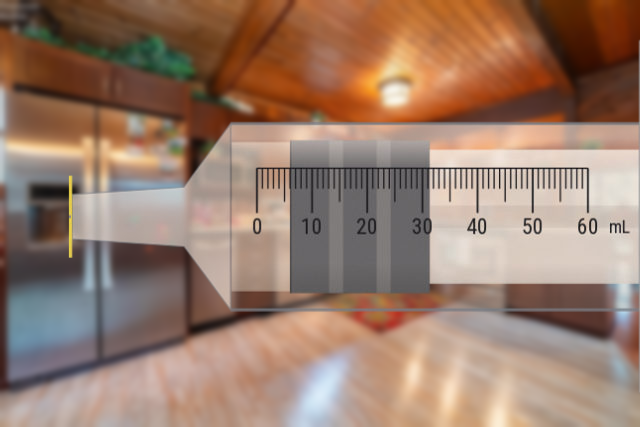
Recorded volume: 6
